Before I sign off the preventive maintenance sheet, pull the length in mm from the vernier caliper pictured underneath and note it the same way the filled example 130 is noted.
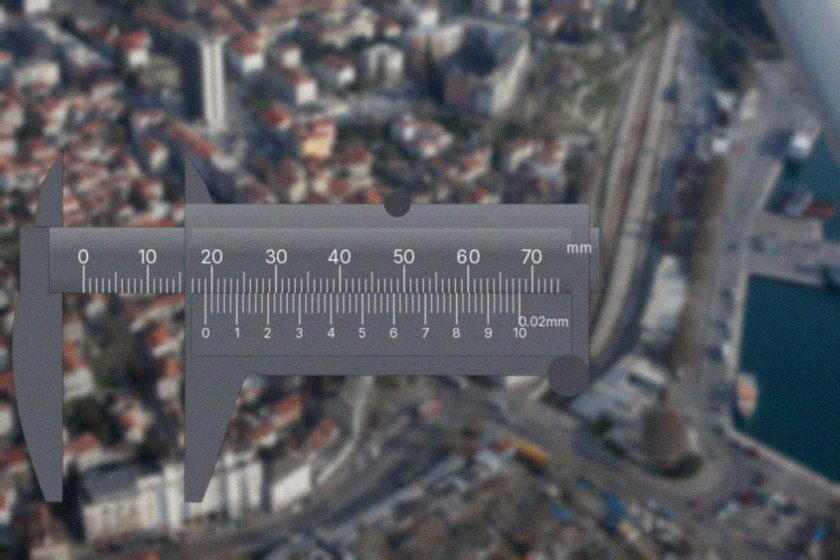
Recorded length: 19.0
